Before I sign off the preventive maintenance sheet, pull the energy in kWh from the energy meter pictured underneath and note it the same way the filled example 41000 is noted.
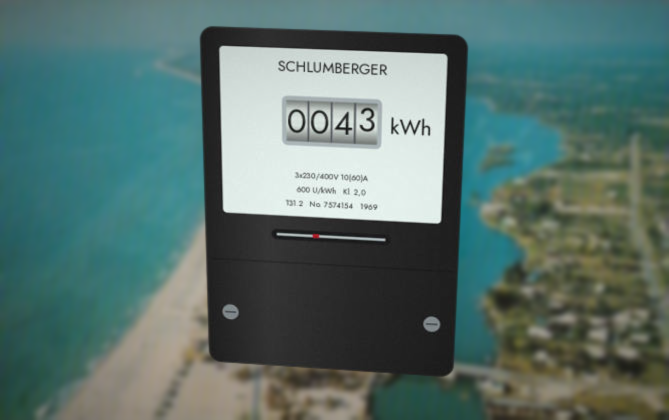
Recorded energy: 43
